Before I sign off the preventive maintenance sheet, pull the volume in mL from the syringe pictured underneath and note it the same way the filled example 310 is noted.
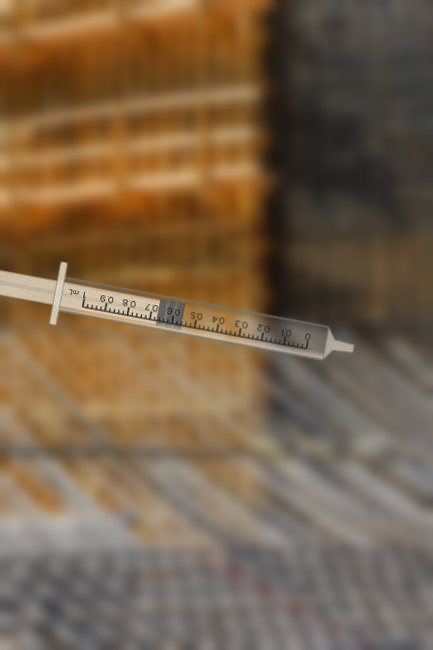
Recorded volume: 0.56
